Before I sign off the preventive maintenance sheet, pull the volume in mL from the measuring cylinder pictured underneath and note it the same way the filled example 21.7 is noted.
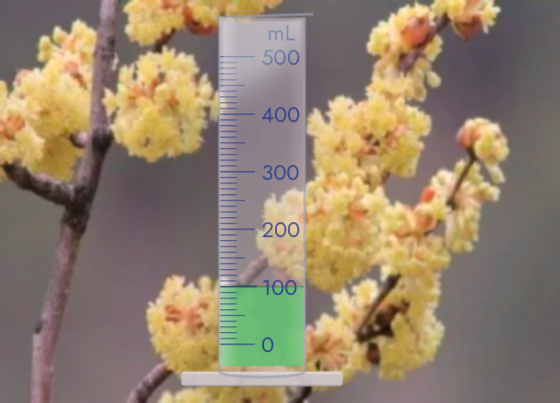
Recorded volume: 100
